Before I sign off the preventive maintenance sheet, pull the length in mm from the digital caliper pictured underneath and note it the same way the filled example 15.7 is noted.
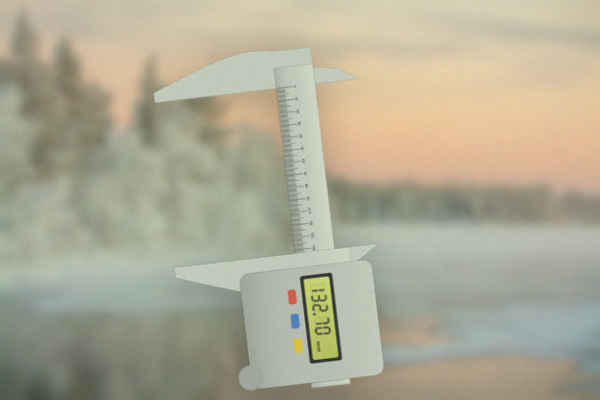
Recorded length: 132.70
